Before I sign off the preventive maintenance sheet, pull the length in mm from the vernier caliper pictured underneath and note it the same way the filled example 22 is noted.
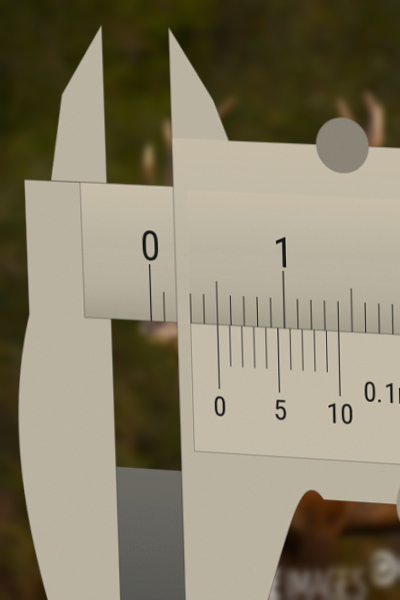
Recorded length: 5.0
